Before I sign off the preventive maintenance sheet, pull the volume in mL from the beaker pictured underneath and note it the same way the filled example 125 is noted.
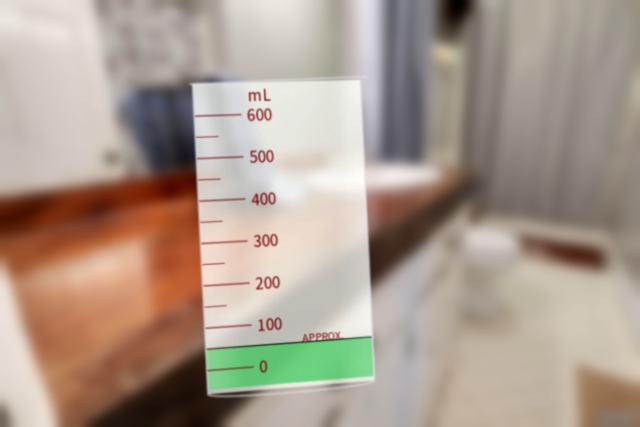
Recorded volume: 50
